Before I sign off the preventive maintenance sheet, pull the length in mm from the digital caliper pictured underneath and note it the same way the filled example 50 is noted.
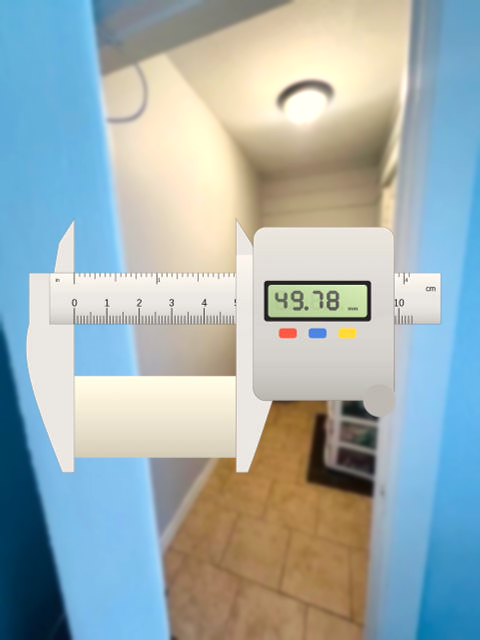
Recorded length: 49.78
